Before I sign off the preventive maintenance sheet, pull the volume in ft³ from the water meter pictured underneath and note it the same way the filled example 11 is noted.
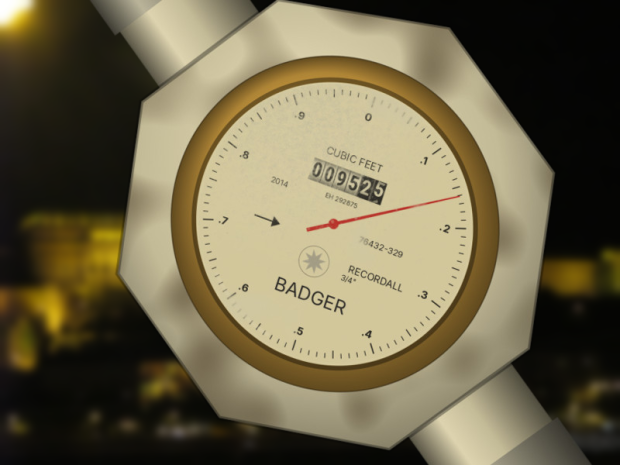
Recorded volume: 9525.16
